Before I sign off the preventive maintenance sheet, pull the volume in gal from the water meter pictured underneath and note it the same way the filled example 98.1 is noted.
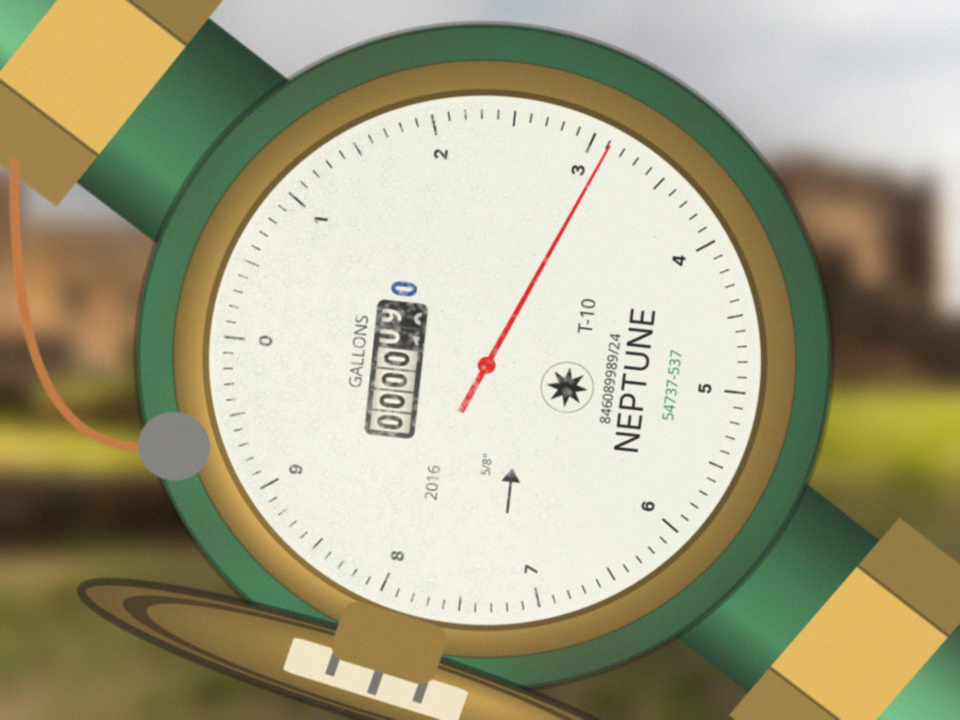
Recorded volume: 93.1
